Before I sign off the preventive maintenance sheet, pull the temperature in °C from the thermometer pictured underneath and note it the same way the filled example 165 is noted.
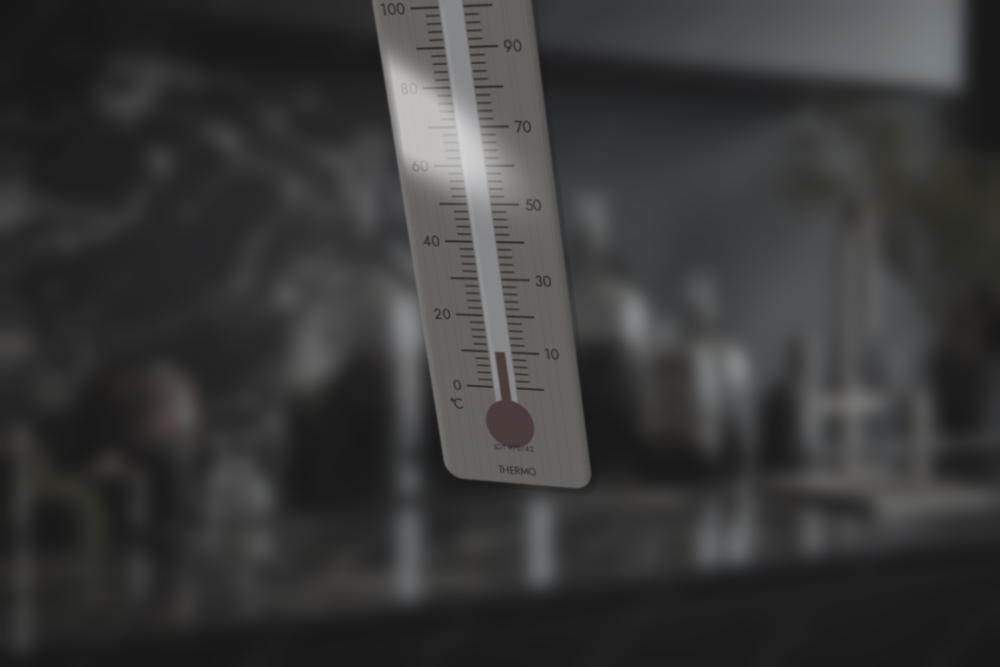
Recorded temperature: 10
